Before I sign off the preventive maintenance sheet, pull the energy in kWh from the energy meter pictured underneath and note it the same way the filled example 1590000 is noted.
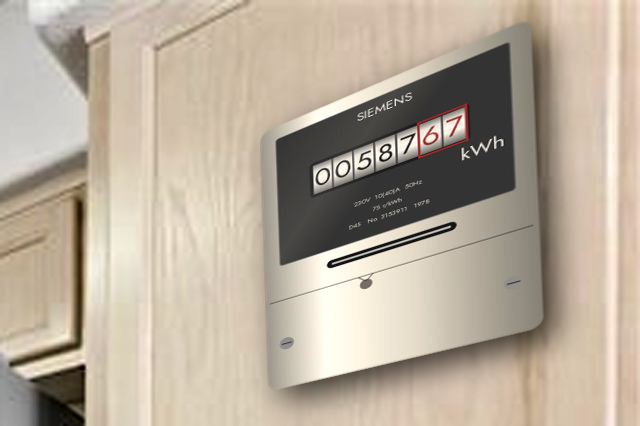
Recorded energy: 587.67
